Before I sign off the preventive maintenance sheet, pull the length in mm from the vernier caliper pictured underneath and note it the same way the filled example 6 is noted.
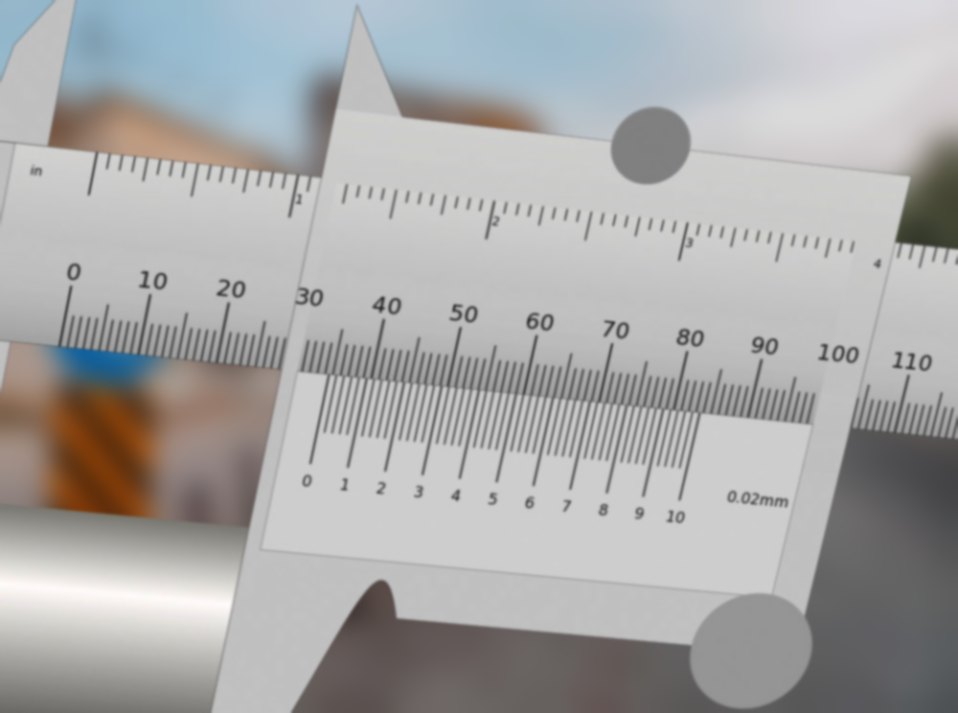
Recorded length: 34.5
